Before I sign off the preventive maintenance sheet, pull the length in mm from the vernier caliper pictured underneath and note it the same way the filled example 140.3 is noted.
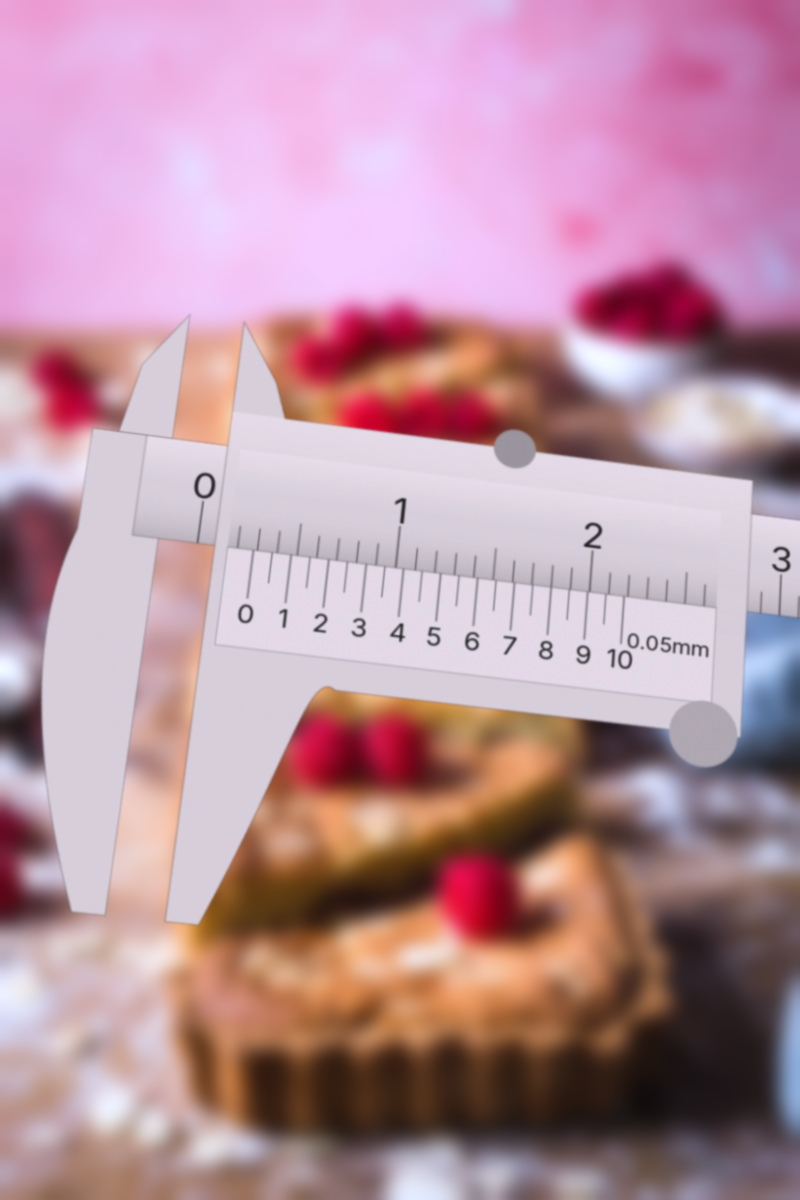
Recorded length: 2.8
